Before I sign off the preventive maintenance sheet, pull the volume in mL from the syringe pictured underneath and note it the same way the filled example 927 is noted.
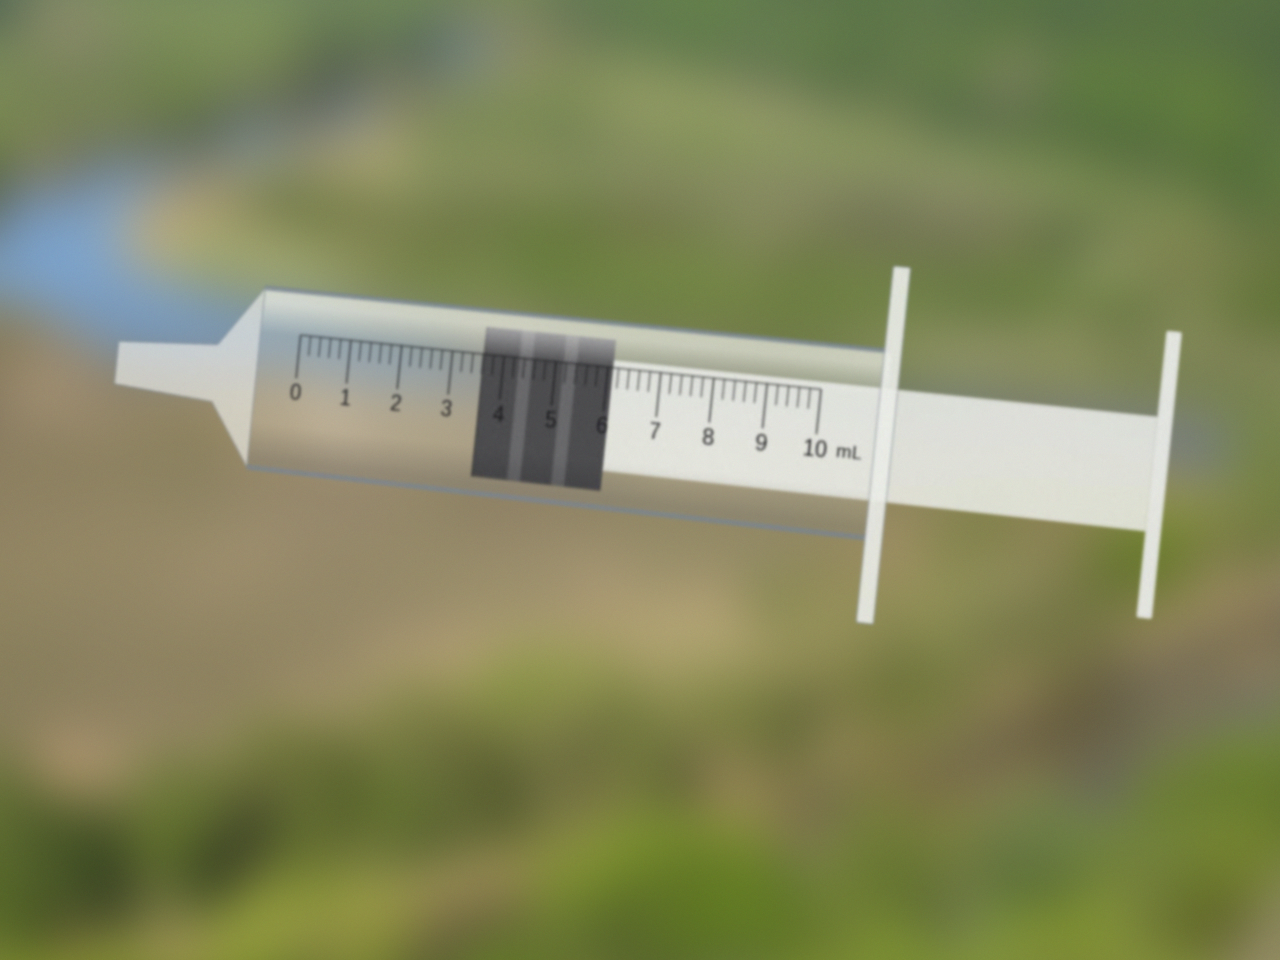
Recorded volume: 3.6
